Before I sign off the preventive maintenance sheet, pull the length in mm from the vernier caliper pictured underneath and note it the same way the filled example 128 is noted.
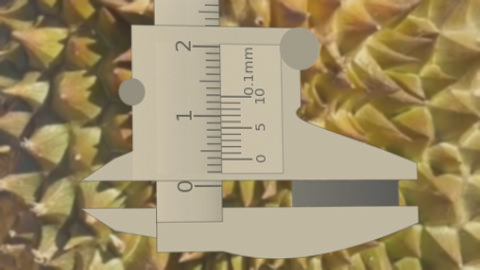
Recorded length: 3.8
